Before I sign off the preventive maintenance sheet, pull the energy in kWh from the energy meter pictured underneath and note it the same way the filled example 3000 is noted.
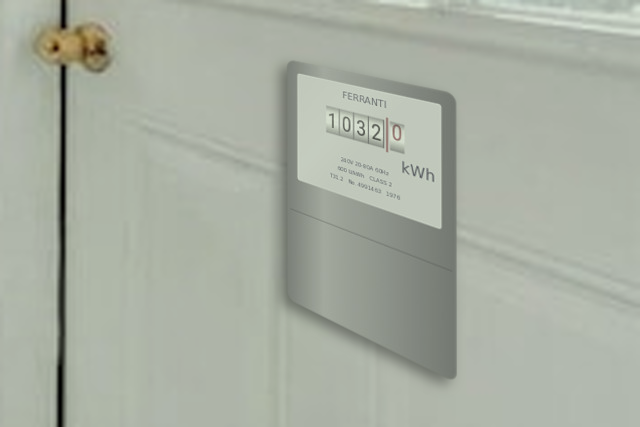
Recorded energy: 1032.0
